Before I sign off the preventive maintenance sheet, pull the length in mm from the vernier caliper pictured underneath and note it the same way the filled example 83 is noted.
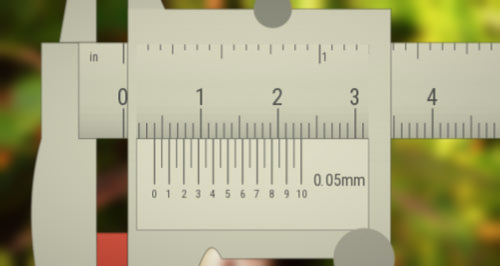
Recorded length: 4.0
